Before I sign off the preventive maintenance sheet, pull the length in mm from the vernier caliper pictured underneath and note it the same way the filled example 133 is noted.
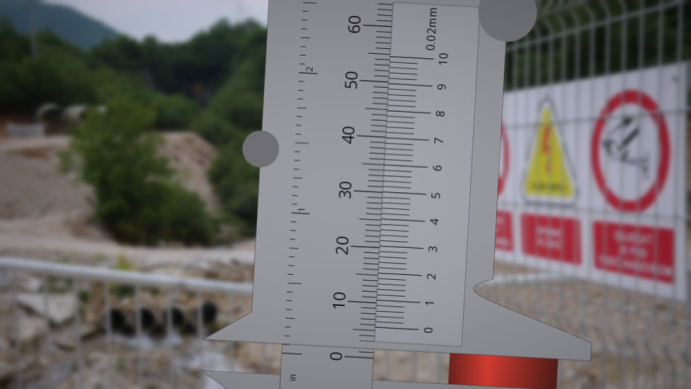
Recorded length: 5.6
